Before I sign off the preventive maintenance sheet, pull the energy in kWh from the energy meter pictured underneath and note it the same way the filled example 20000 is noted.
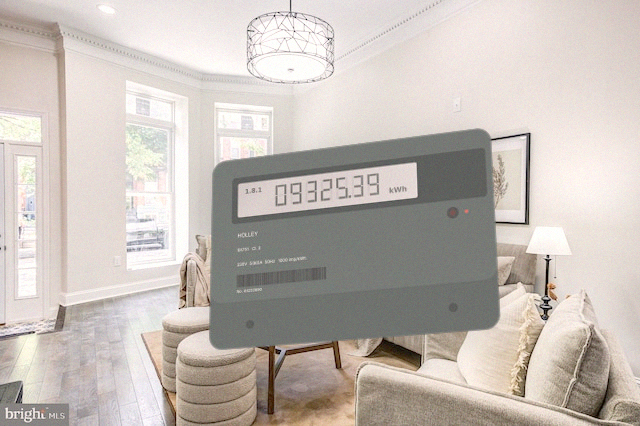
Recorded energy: 9325.39
